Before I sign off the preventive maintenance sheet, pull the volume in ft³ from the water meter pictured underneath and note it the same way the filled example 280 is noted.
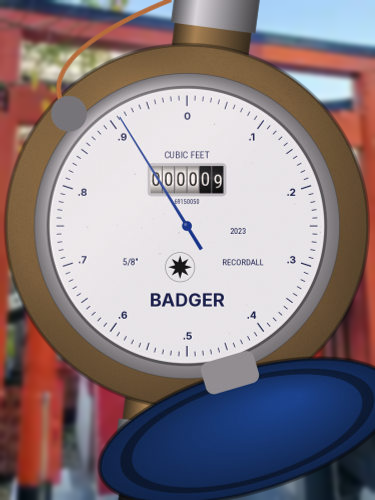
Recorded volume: 8.91
